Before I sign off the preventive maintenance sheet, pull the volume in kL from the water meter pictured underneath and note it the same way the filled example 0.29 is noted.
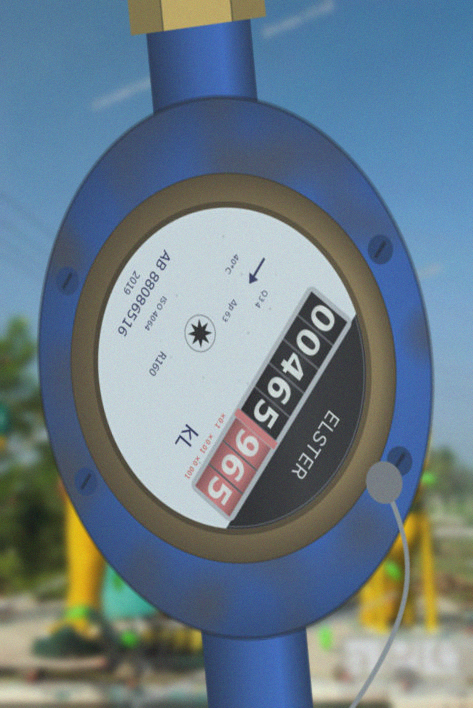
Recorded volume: 465.965
